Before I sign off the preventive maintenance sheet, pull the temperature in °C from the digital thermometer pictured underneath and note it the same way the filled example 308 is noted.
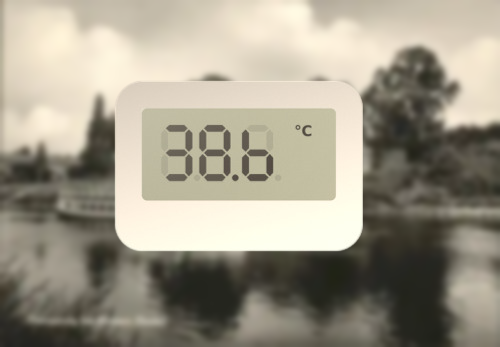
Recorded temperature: 38.6
